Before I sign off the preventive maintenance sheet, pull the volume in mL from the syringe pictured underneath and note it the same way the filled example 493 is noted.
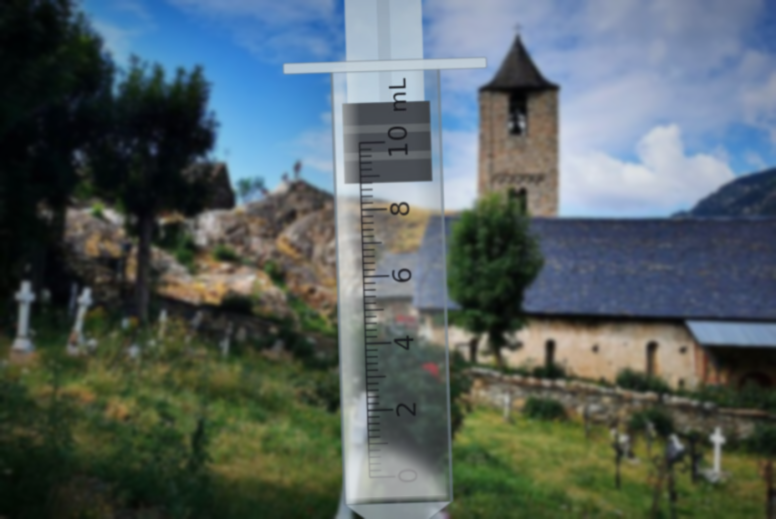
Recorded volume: 8.8
